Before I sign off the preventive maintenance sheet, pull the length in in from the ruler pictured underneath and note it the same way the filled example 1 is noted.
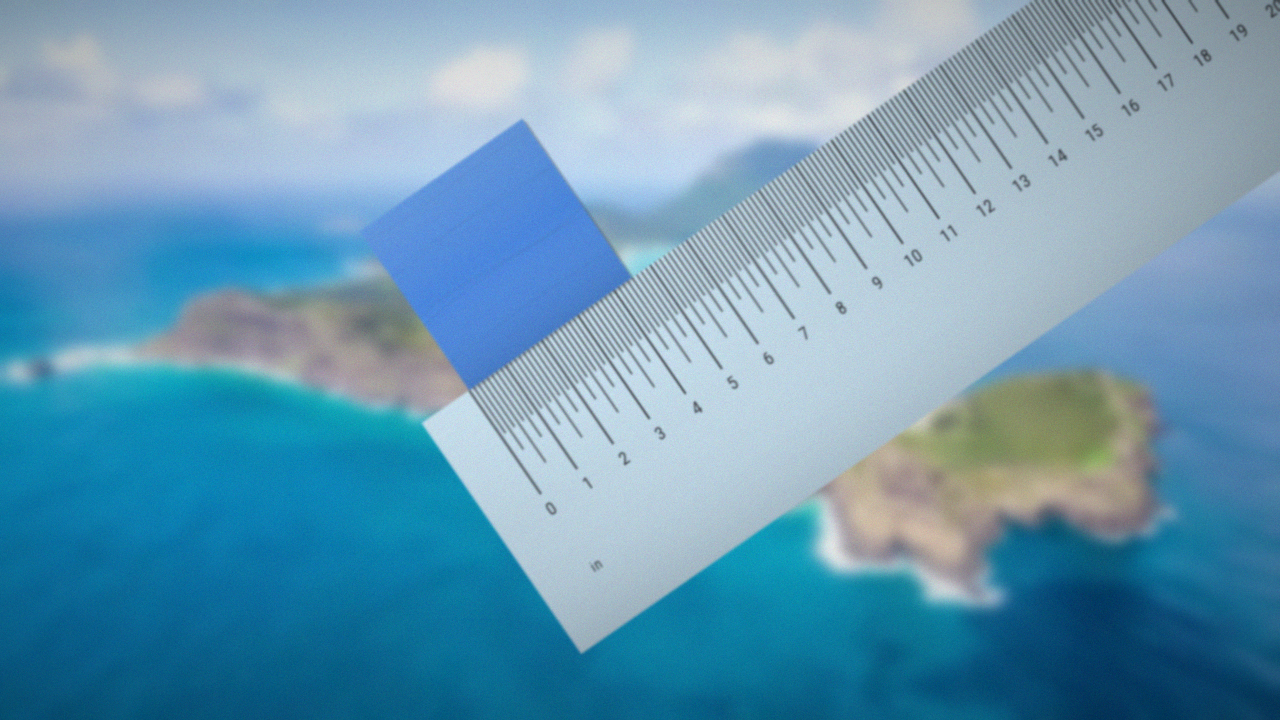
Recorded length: 4.5
